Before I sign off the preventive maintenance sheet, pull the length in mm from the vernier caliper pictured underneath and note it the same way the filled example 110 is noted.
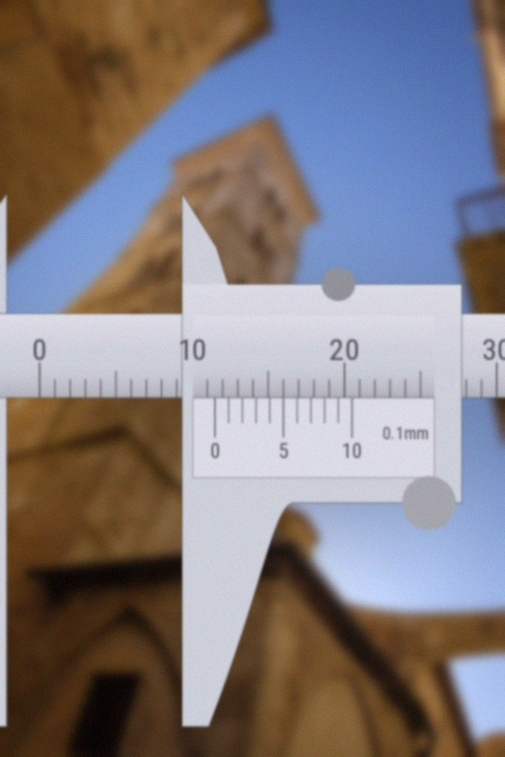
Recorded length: 11.5
